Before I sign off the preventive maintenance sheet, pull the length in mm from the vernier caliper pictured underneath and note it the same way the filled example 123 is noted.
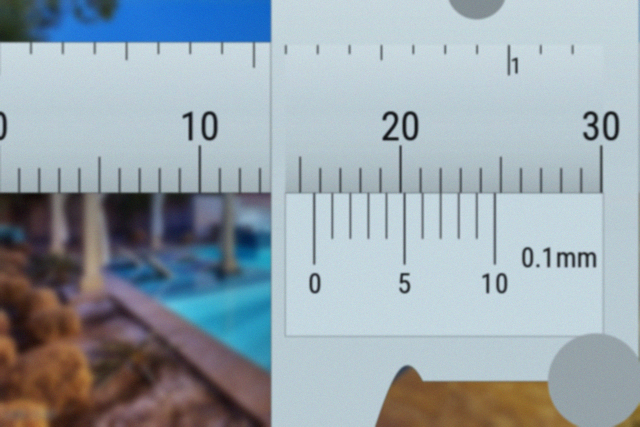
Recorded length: 15.7
